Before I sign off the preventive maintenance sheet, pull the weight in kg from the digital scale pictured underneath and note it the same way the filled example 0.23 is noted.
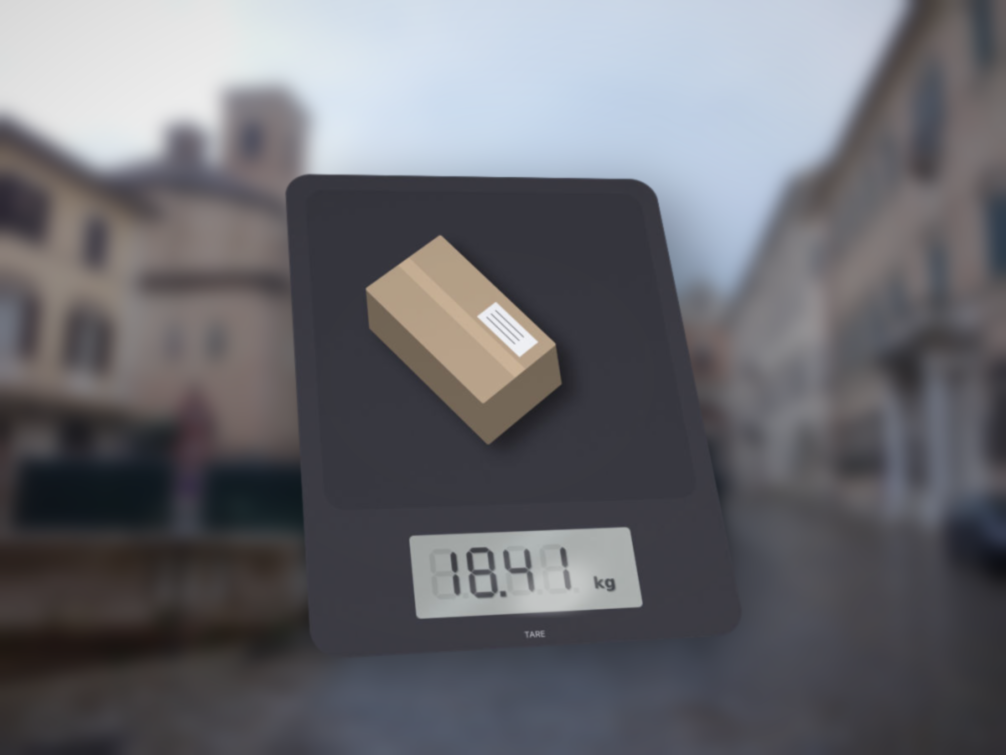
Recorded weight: 18.41
